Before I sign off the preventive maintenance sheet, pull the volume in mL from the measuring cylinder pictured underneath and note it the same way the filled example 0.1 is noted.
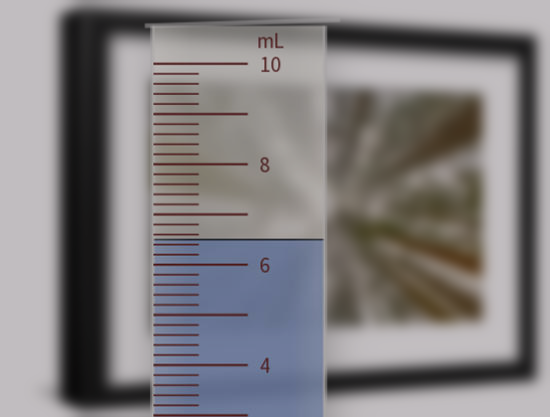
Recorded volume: 6.5
